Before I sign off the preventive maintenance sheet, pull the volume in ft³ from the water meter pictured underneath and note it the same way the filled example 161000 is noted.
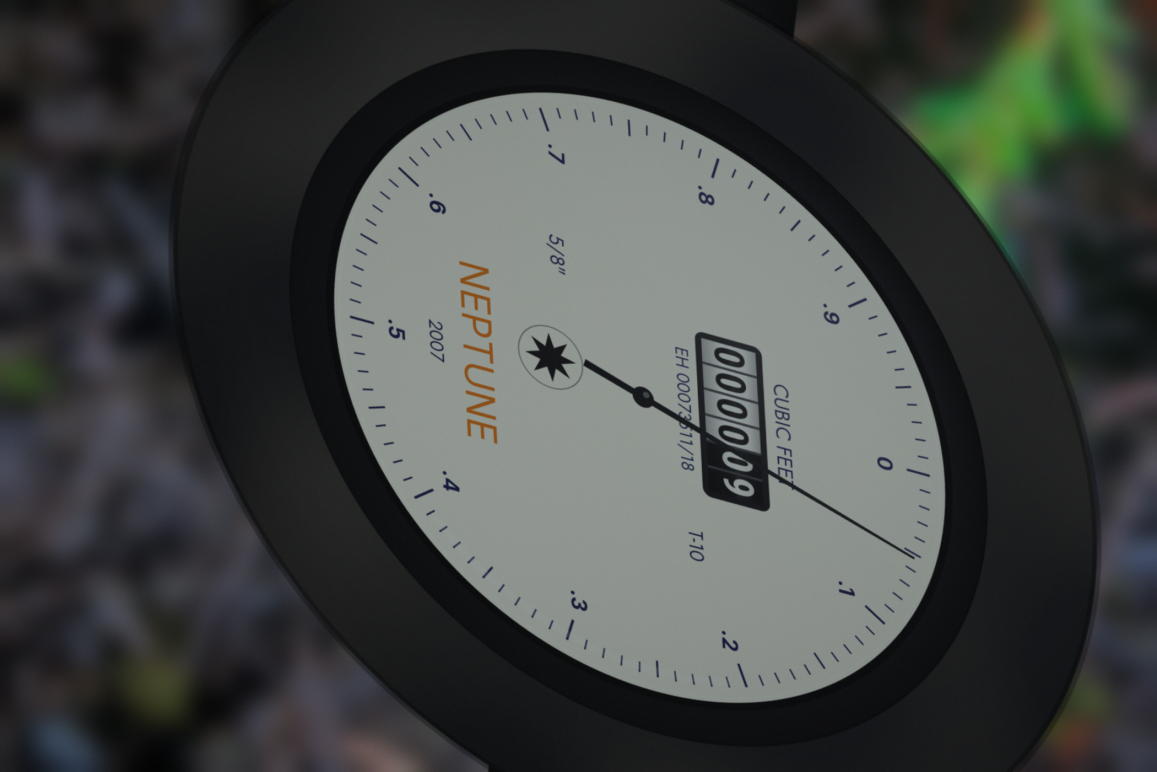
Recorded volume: 9.05
